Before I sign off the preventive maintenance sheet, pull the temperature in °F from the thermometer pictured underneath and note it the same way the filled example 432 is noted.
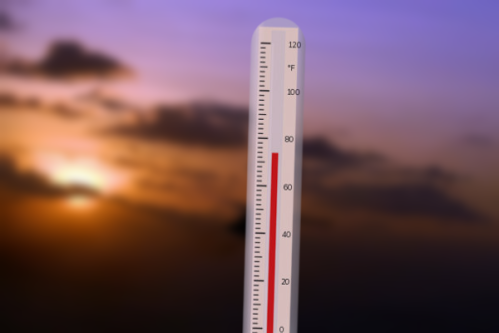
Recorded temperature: 74
